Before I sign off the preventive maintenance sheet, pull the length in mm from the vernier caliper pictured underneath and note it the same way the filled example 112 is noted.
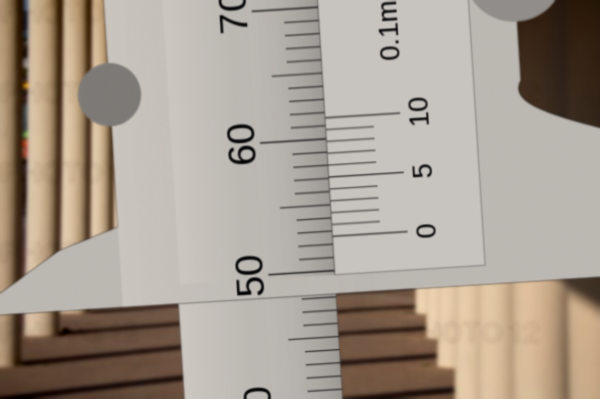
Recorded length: 52.6
